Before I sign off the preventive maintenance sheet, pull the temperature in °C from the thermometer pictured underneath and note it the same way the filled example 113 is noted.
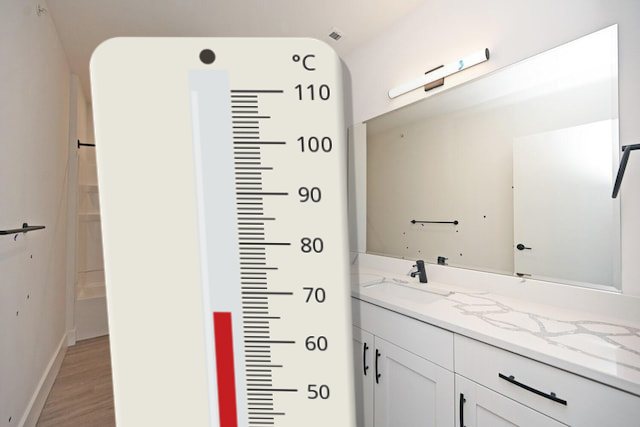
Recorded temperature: 66
